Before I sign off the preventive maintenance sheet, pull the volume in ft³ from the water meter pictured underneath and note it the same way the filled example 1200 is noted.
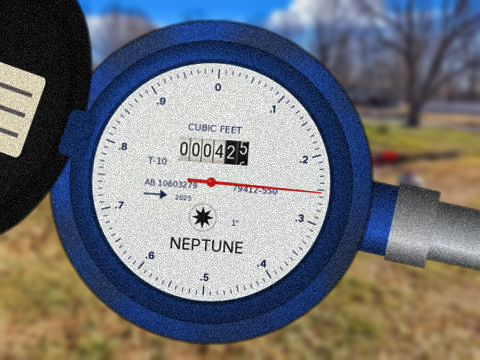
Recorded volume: 425.25
